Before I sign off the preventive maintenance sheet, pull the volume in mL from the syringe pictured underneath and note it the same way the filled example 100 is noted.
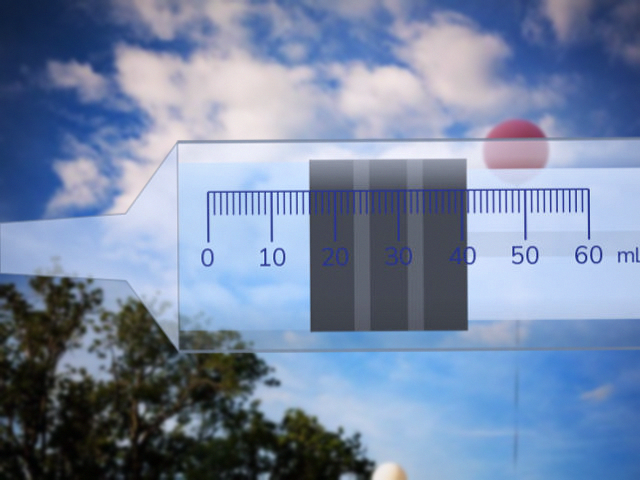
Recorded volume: 16
